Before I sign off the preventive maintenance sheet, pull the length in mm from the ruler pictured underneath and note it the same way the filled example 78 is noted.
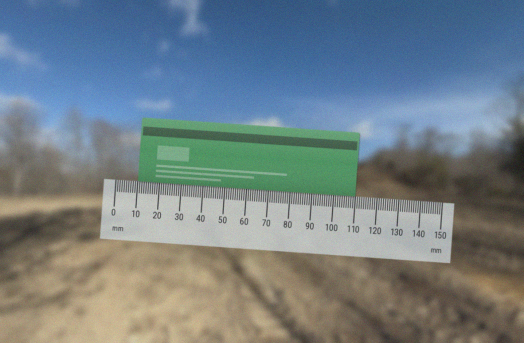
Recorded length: 100
